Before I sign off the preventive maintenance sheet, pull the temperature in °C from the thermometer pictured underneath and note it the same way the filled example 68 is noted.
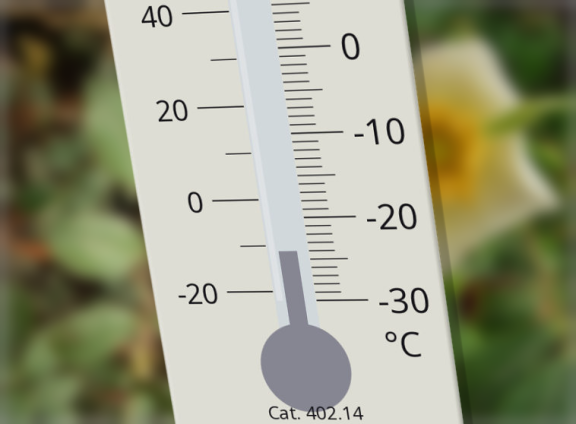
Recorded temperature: -24
